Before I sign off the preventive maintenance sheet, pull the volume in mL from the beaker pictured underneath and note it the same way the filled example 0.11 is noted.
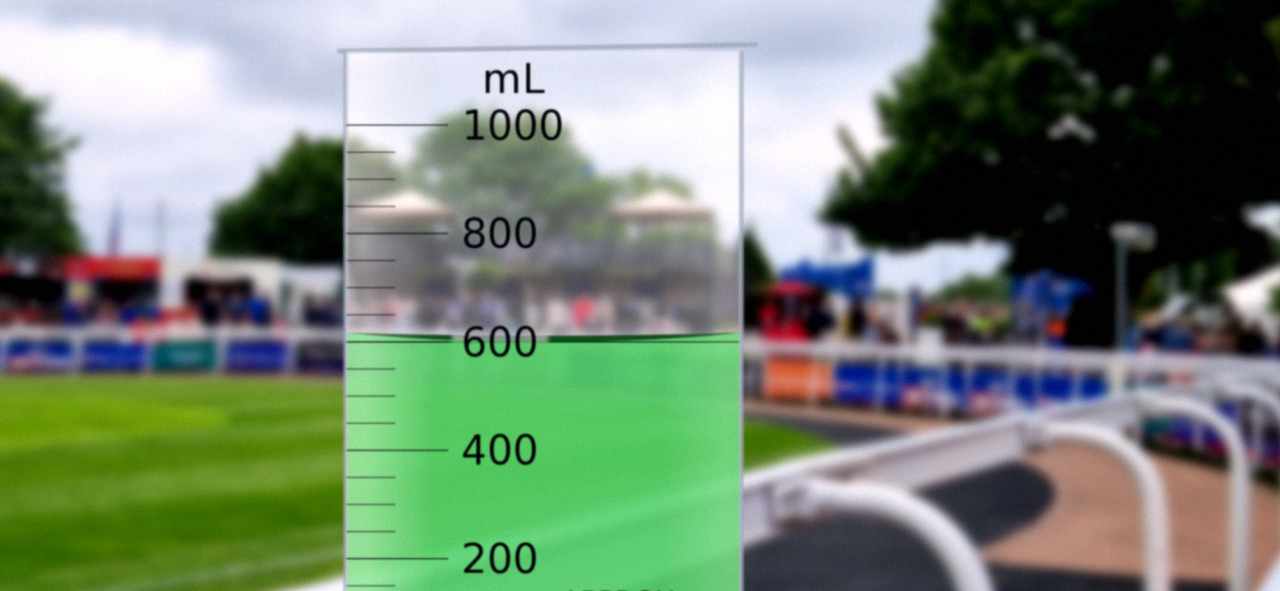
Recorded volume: 600
